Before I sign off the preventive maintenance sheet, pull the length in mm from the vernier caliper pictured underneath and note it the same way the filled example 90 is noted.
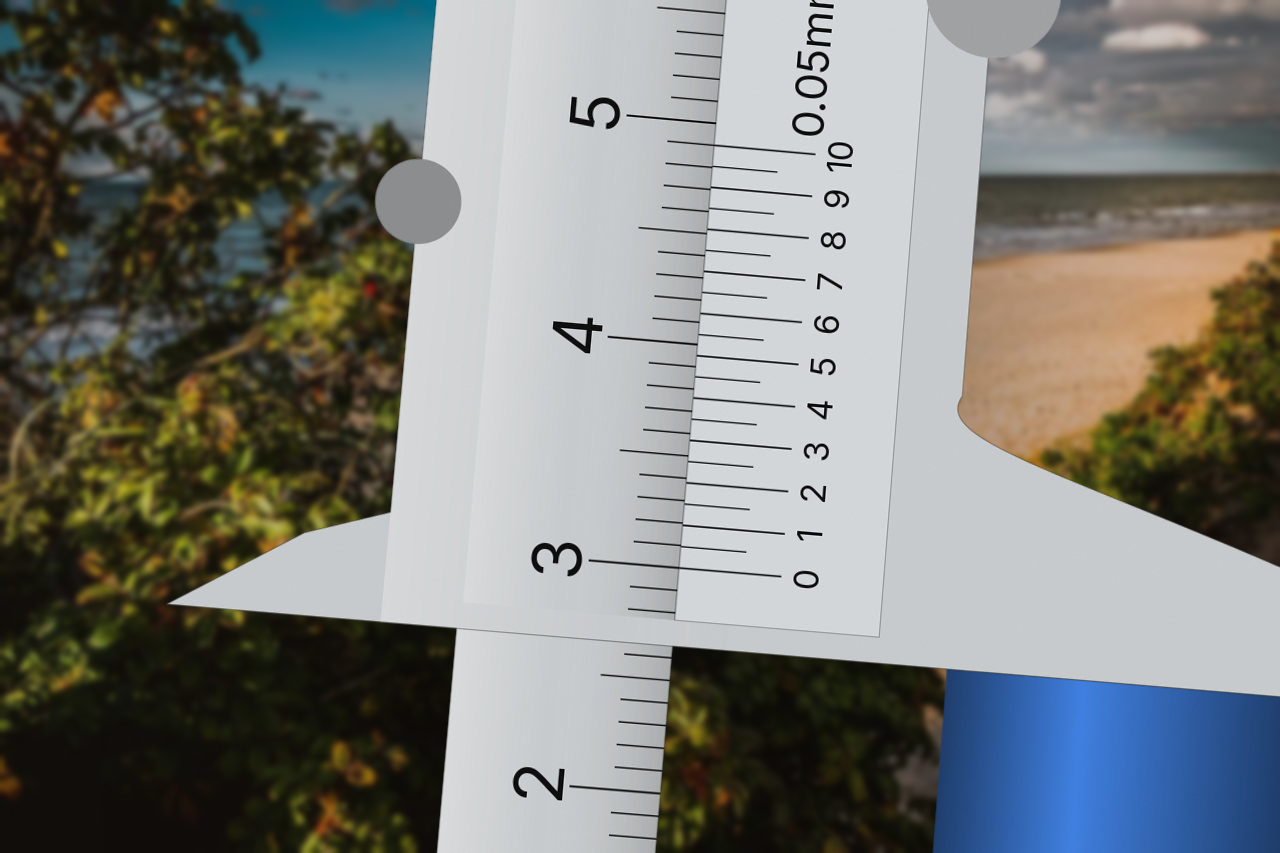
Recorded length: 30.0
